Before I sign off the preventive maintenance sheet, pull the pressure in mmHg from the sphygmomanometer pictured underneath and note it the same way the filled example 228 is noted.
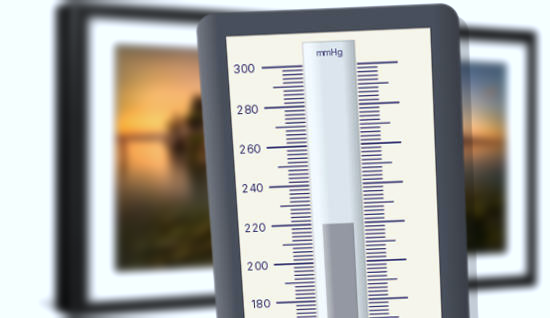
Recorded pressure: 220
